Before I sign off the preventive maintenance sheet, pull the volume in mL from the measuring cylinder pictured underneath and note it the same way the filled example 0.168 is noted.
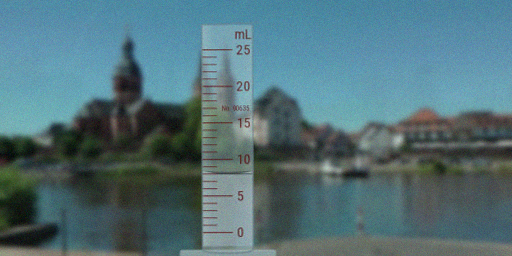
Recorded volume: 8
